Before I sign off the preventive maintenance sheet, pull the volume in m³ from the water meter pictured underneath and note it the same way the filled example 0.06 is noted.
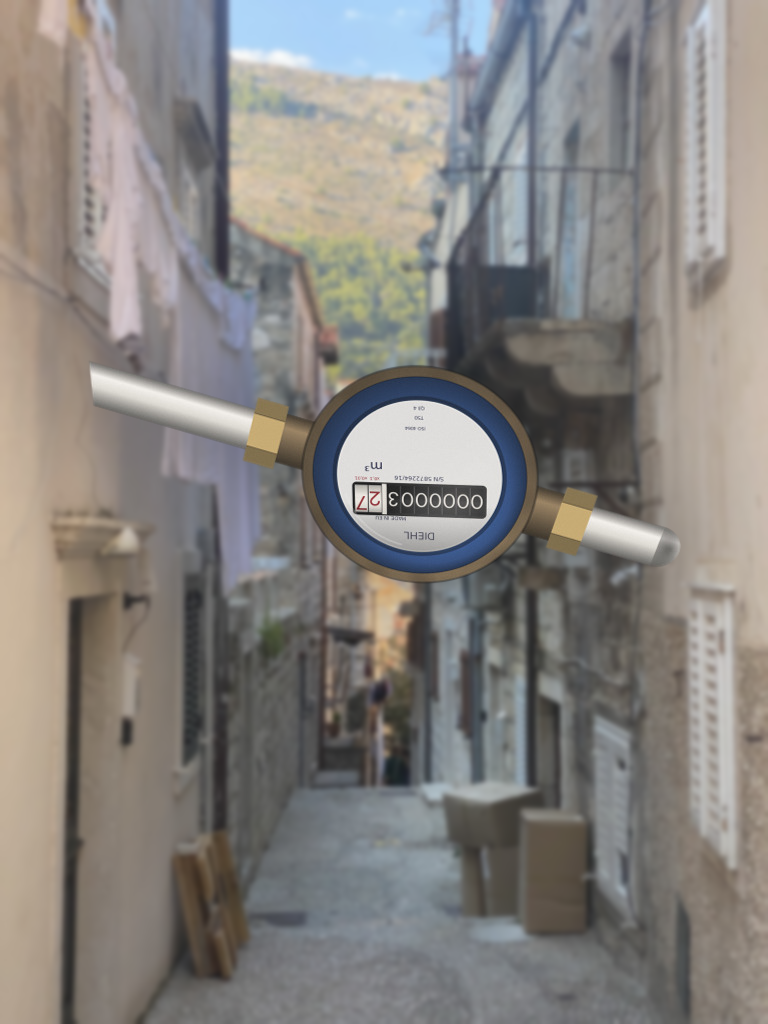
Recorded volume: 3.27
